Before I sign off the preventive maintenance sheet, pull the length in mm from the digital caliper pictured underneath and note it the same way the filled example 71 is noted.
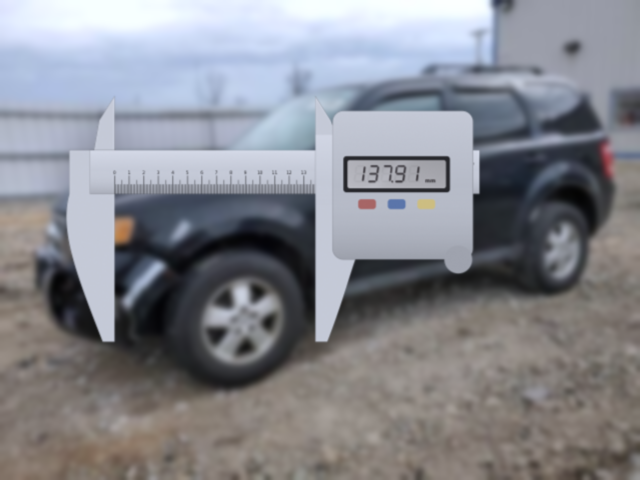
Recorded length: 137.91
